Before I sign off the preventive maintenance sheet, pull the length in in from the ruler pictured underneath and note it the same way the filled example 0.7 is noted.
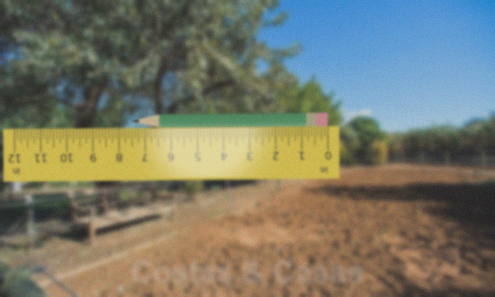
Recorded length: 7.5
